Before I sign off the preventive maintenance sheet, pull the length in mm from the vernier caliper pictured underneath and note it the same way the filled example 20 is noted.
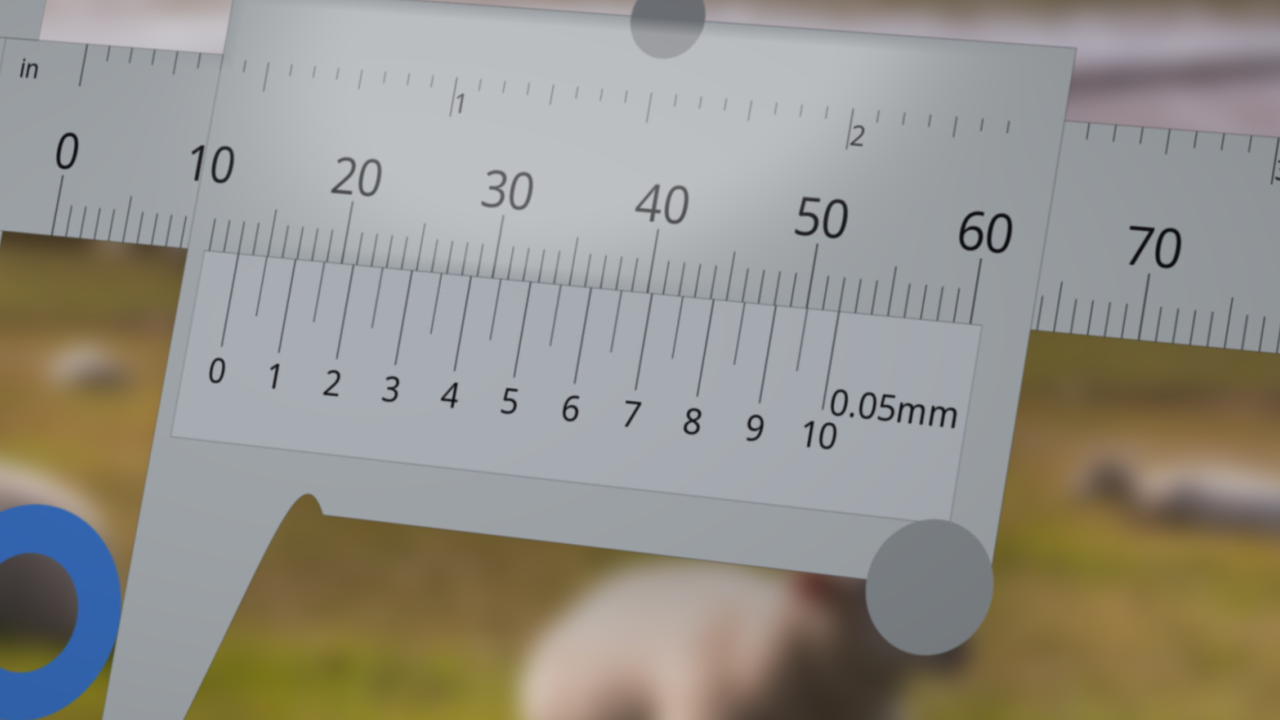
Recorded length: 13.0
